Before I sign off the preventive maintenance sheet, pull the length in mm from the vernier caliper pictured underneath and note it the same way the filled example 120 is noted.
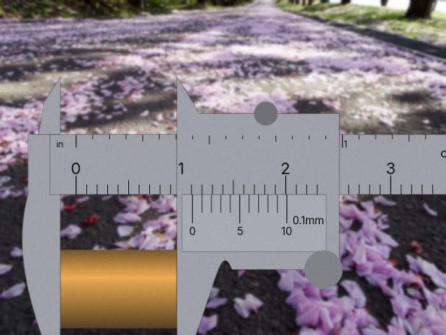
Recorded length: 11.1
